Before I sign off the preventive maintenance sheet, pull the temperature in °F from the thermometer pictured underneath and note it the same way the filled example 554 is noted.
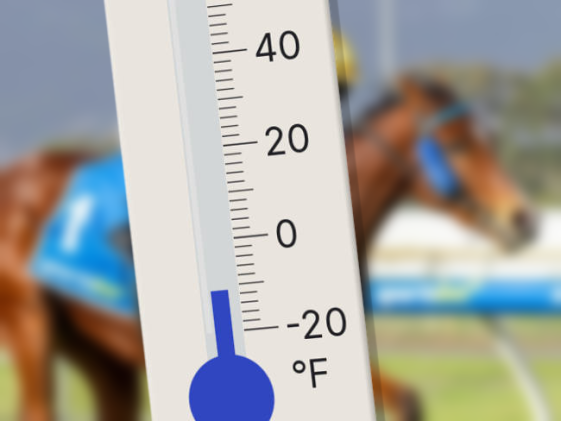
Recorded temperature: -11
